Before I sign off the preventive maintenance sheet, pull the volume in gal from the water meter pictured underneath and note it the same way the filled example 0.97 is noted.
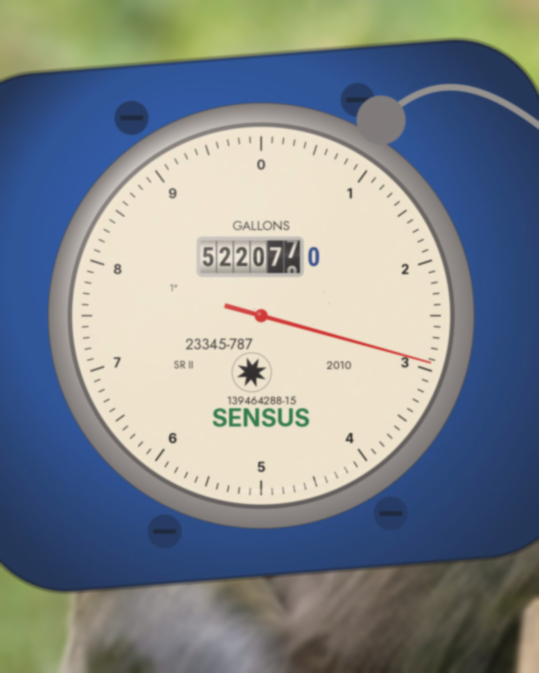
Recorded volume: 5220772.9
